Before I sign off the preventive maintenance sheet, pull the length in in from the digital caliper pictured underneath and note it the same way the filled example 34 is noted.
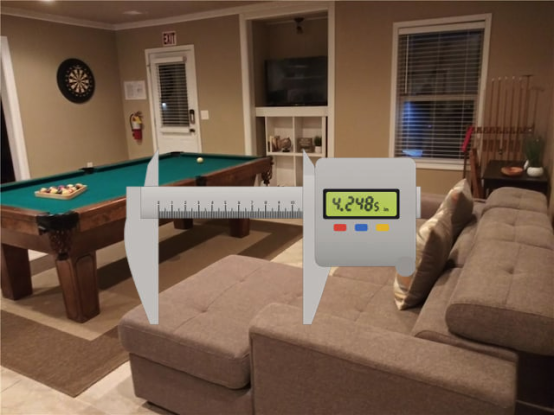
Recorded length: 4.2485
